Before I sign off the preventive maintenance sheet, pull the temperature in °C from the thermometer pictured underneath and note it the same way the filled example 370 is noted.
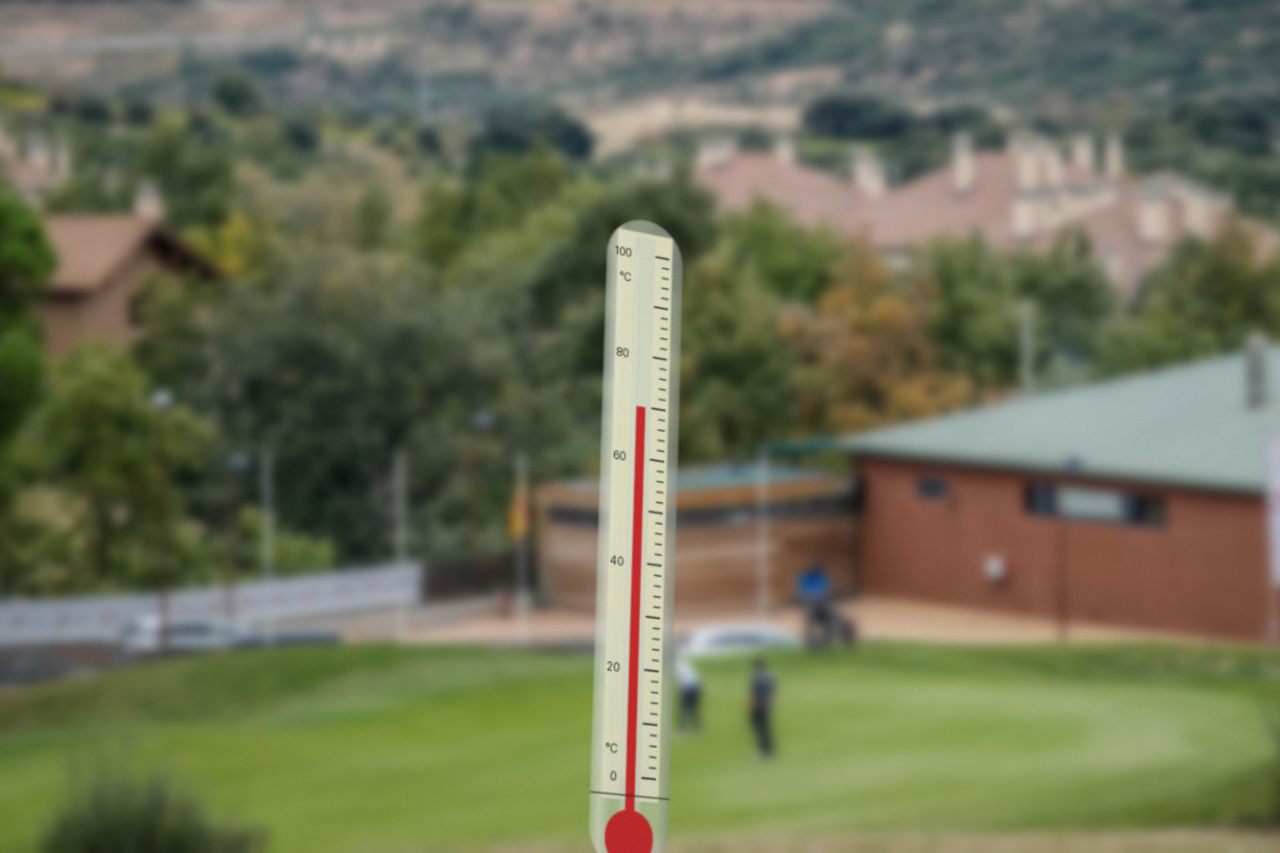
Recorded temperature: 70
